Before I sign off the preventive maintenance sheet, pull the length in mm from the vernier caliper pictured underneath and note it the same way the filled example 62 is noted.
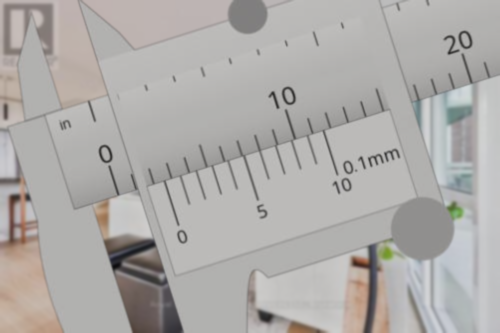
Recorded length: 2.6
